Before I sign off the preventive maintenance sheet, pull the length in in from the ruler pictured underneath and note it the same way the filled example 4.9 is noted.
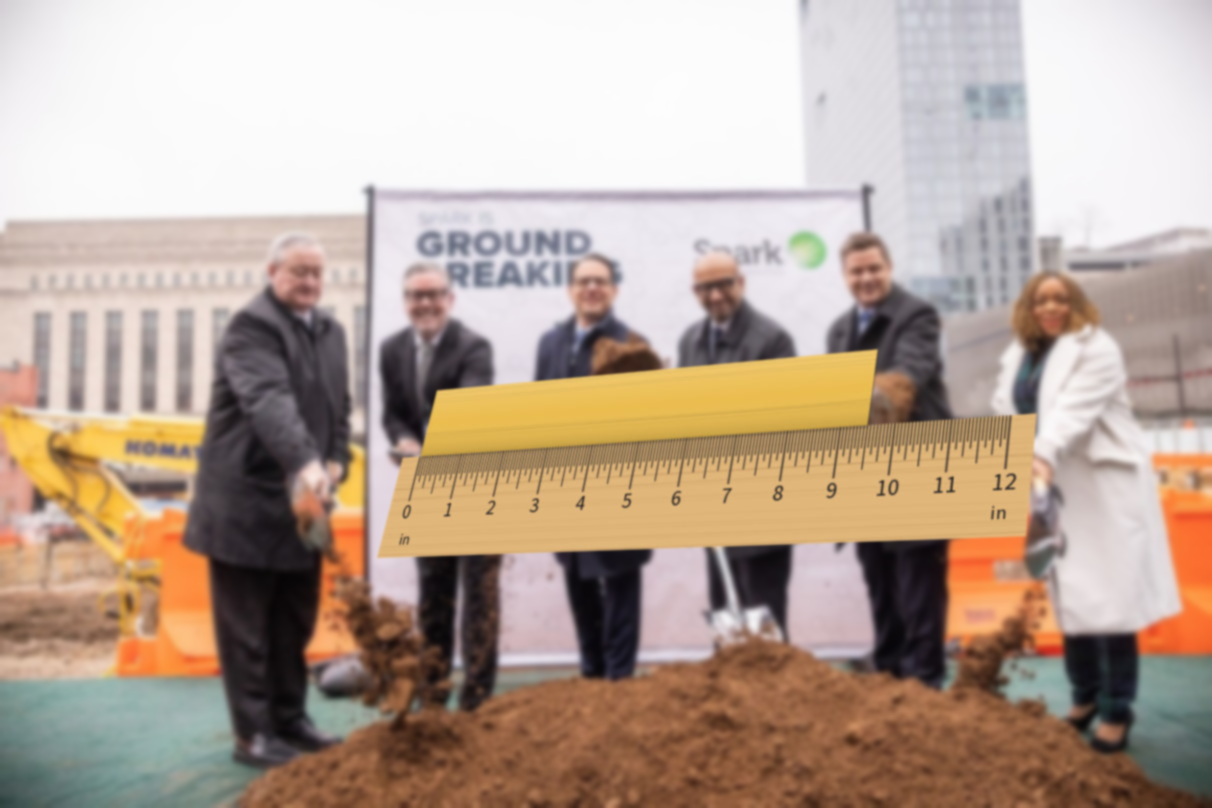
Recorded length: 9.5
